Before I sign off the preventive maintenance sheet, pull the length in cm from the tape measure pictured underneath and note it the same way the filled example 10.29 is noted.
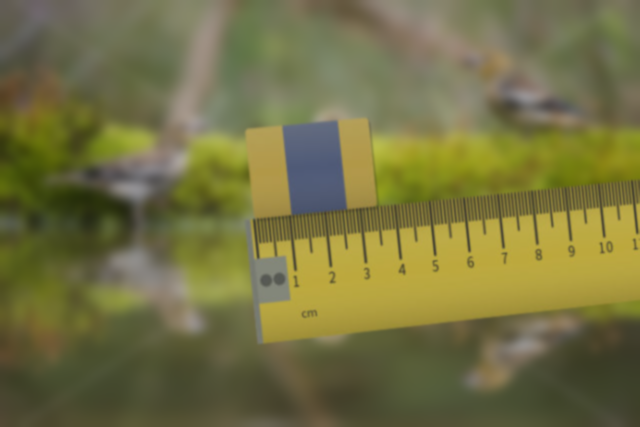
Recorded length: 3.5
